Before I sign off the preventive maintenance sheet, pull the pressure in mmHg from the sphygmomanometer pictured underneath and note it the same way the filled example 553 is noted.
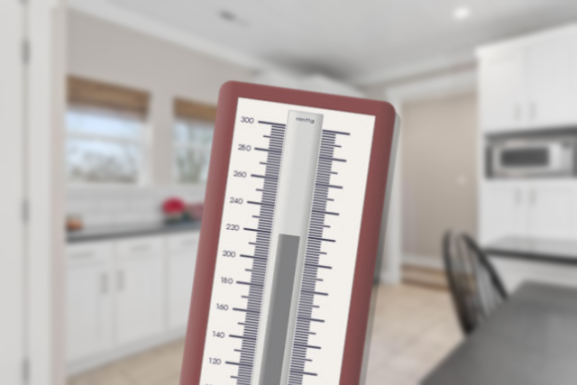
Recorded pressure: 220
